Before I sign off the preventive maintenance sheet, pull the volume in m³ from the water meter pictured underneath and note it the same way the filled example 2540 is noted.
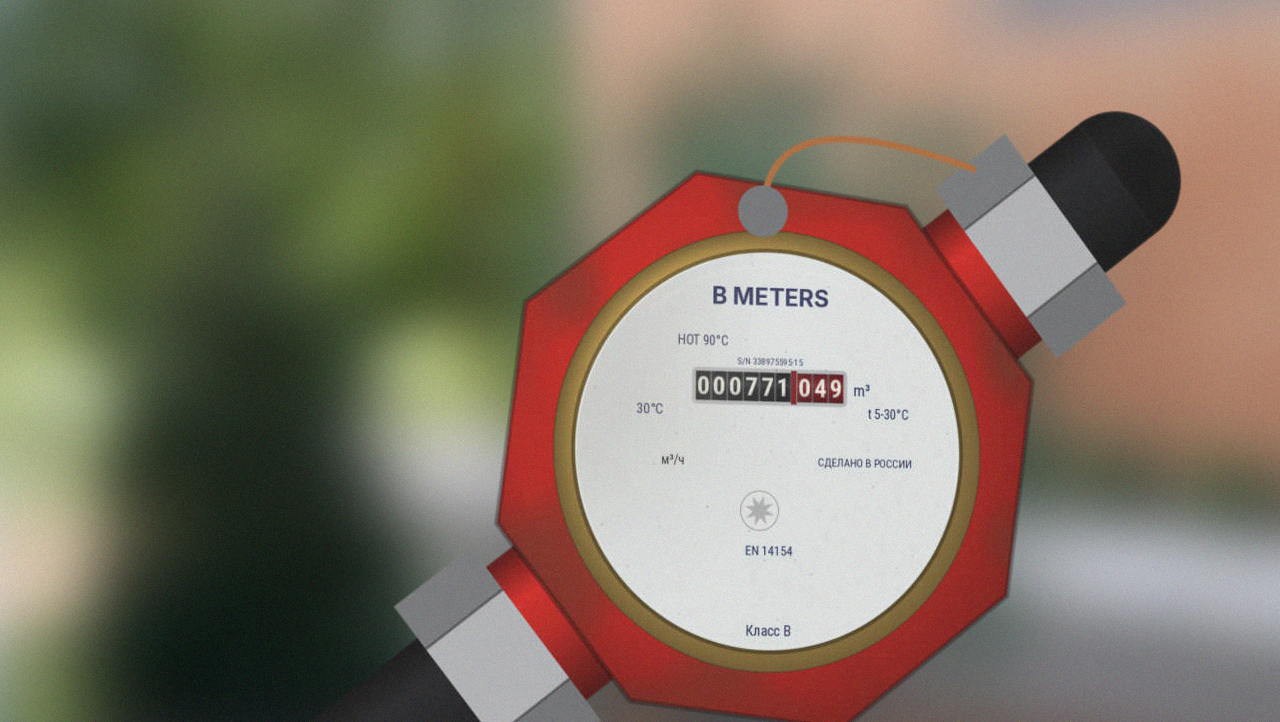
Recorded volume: 771.049
